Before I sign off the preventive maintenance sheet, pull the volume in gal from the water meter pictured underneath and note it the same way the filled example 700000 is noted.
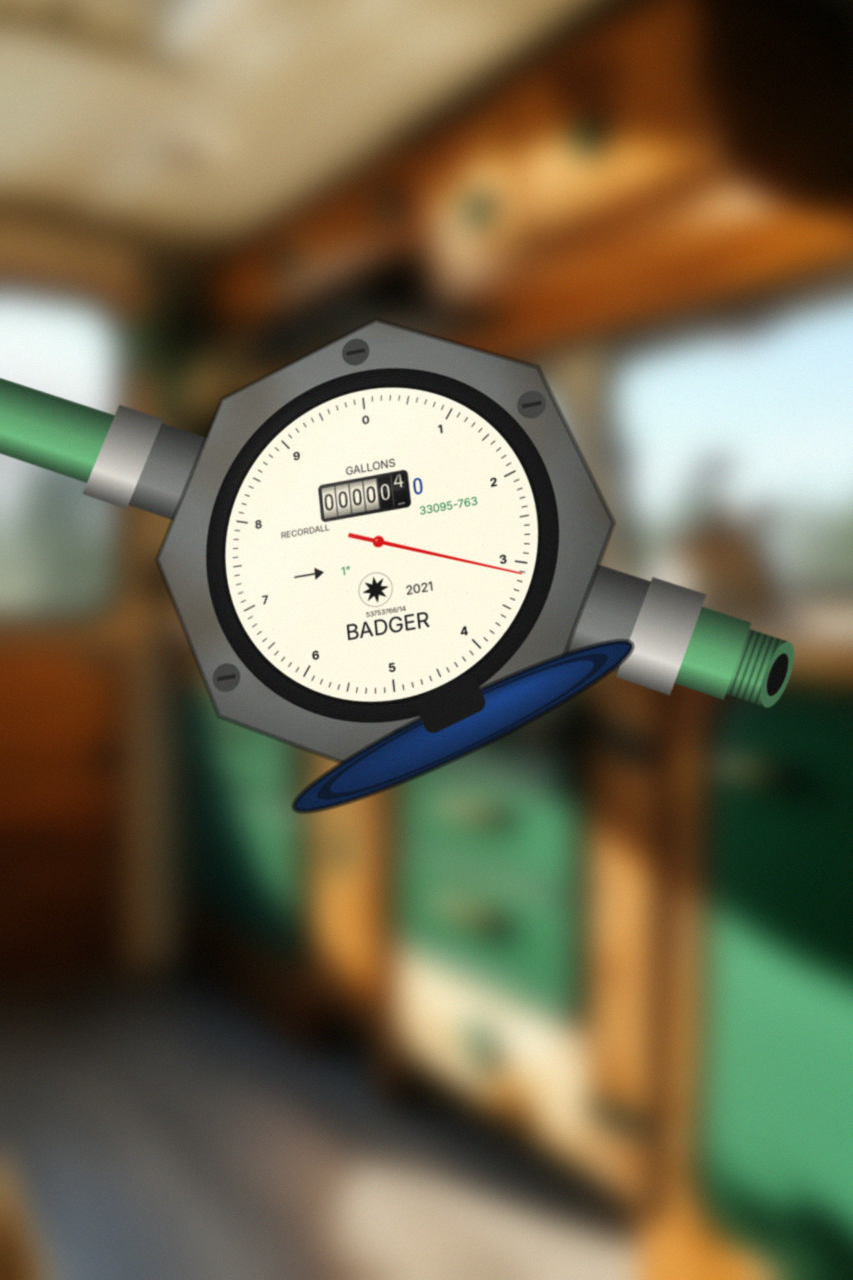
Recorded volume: 43.1
